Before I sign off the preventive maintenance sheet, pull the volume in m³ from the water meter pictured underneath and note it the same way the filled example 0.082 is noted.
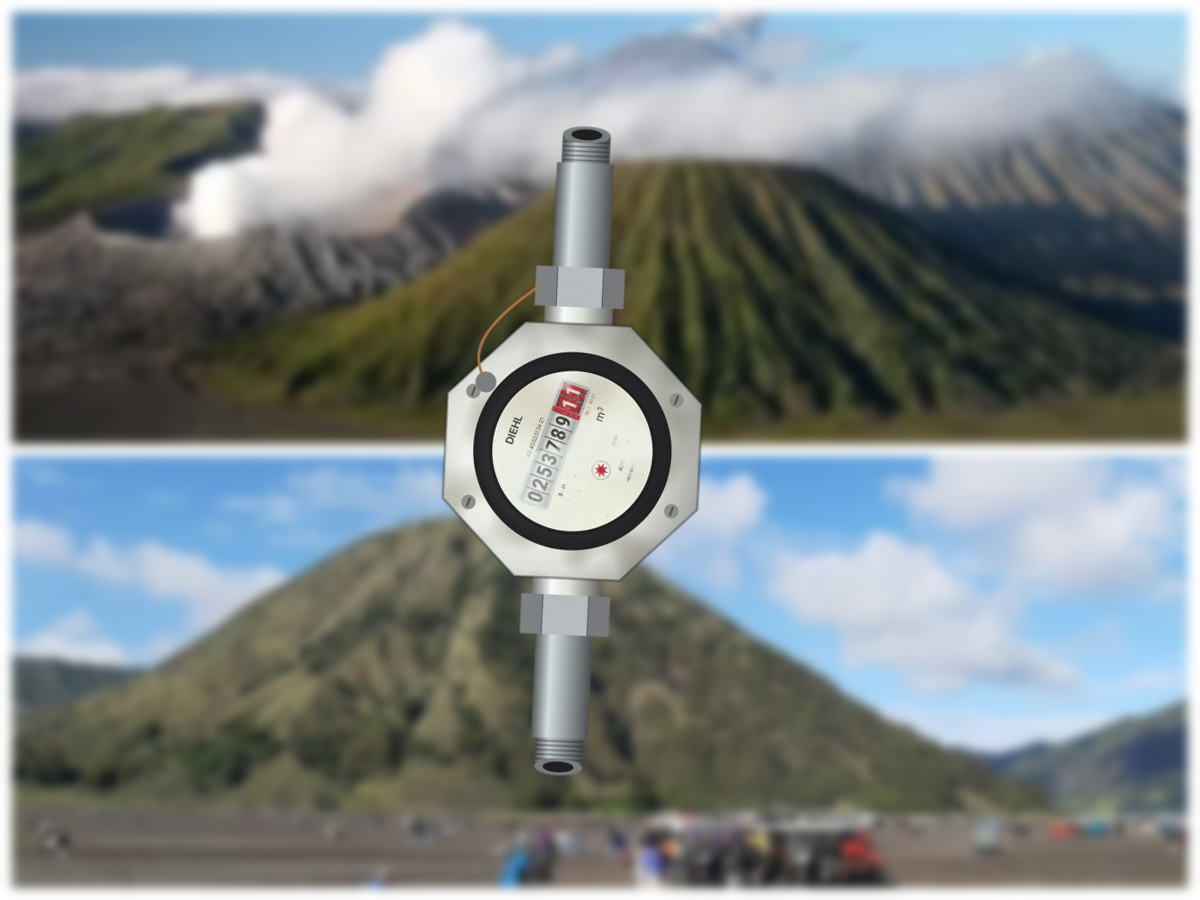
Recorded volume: 253789.11
